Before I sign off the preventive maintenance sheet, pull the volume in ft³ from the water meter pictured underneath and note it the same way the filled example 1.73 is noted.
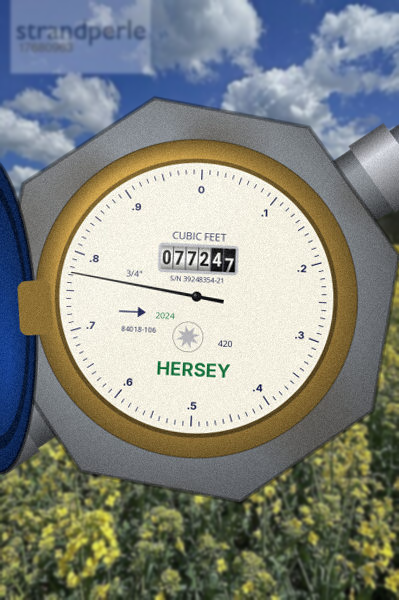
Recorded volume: 77246.77
